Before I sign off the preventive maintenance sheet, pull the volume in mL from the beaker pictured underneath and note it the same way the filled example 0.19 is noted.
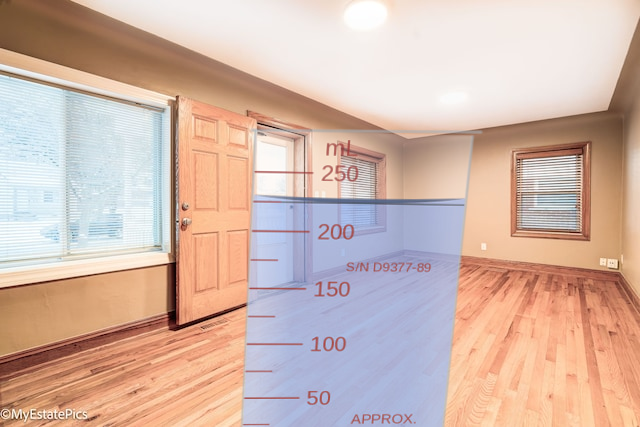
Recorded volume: 225
